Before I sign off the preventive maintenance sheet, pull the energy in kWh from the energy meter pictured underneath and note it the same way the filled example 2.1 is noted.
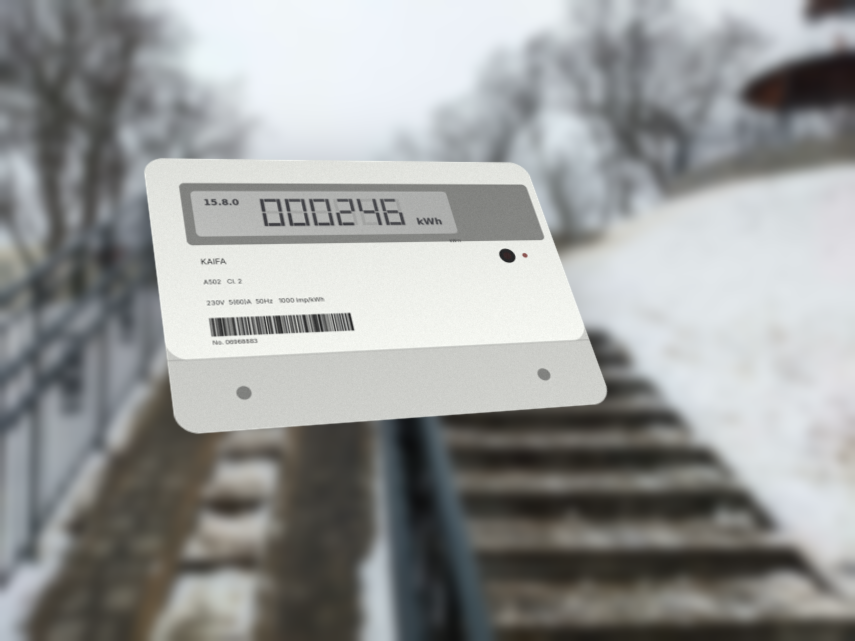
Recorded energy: 246
